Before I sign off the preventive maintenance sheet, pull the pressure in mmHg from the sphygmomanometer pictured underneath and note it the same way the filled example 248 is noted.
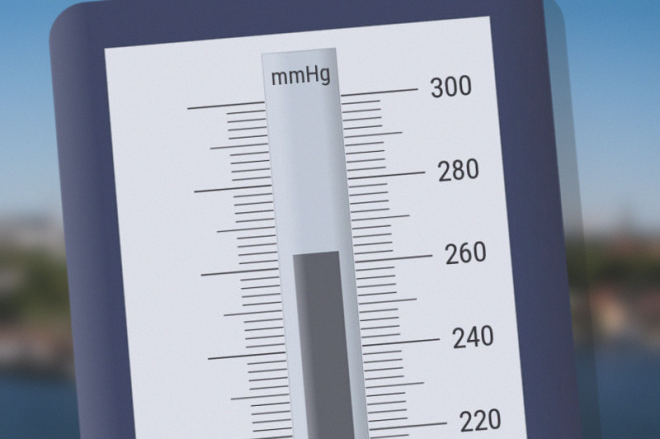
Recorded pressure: 263
